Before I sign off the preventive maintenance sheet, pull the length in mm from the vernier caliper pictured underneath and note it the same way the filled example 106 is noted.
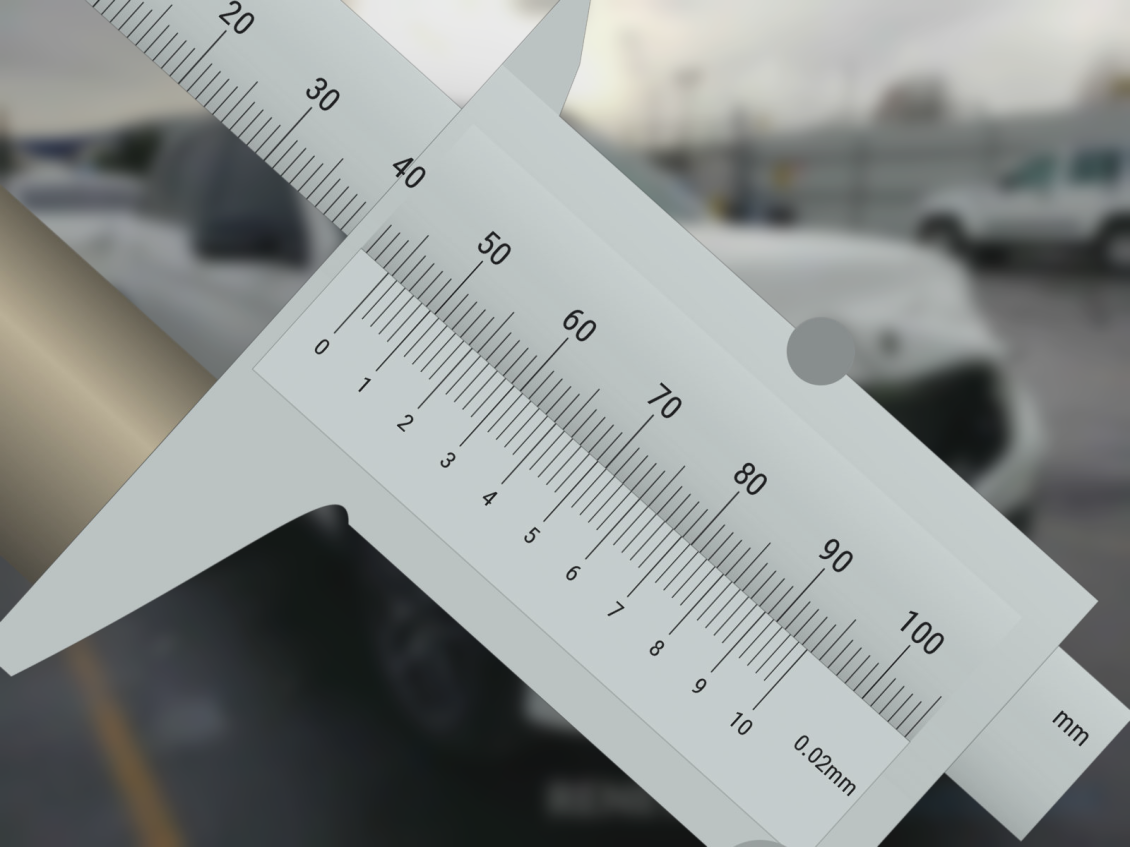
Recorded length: 44.6
